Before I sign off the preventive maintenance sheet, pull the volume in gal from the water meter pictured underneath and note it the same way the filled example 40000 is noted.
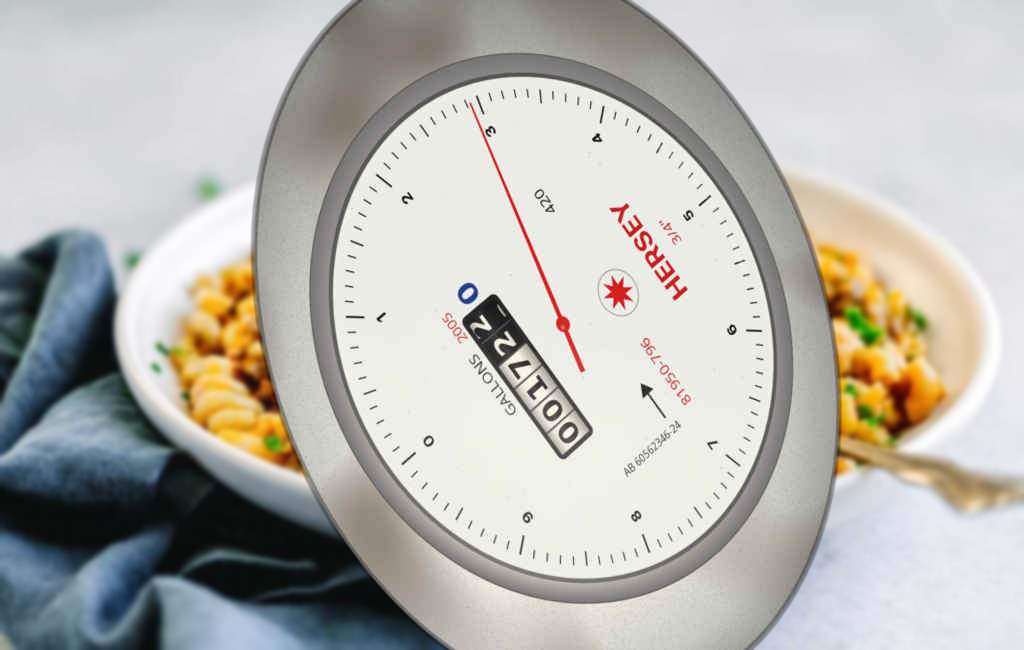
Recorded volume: 17222.9
